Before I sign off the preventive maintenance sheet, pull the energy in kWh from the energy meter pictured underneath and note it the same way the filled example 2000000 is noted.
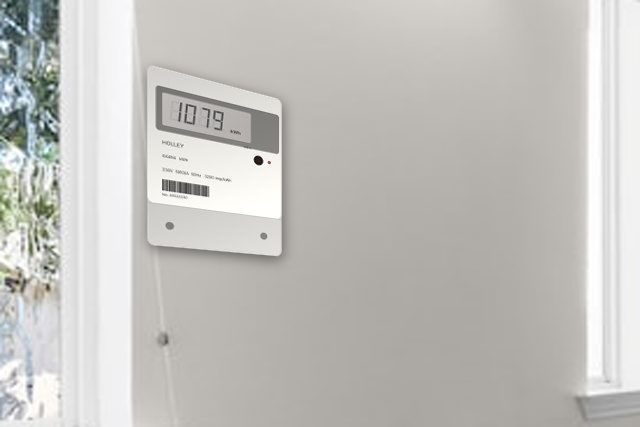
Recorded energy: 1079
